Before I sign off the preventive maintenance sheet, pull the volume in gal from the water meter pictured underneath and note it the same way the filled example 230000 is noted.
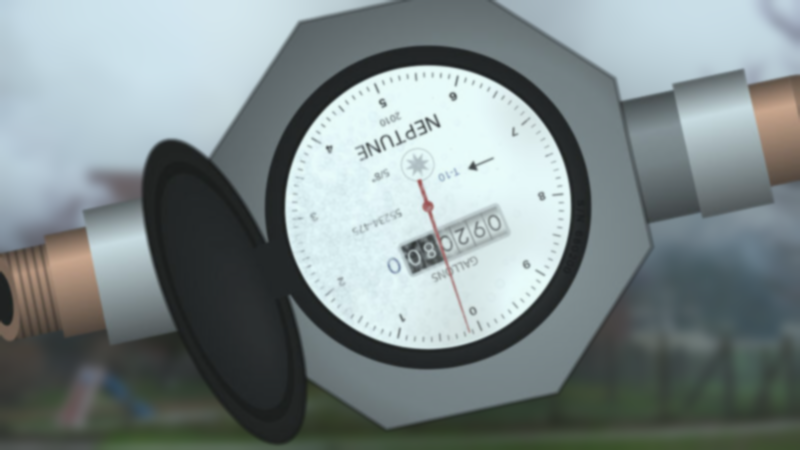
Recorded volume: 920800.1
